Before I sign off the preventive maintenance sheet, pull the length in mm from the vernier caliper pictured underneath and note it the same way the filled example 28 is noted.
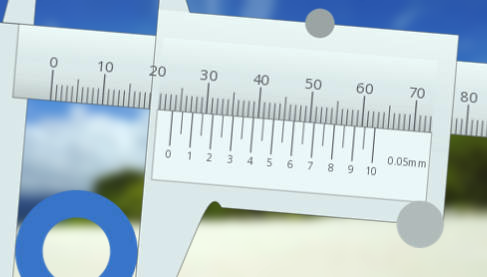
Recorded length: 23.5
